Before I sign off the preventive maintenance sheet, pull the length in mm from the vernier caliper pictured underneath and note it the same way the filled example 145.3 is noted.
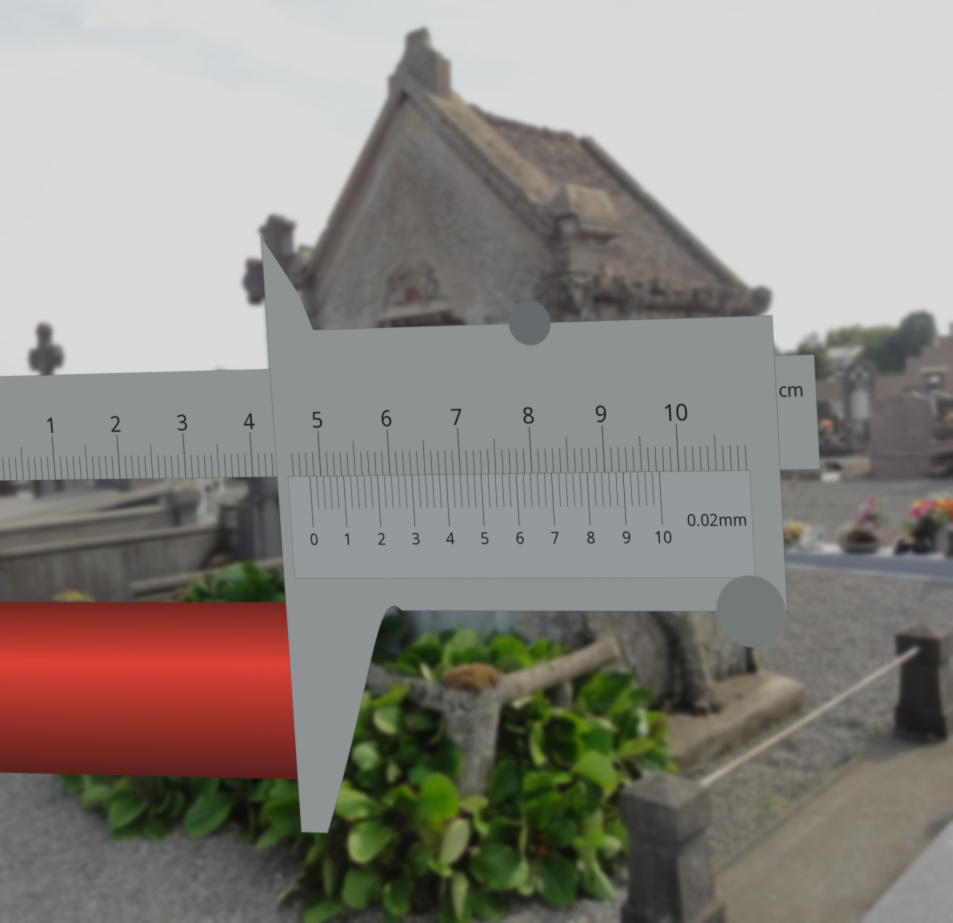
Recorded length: 48.4
